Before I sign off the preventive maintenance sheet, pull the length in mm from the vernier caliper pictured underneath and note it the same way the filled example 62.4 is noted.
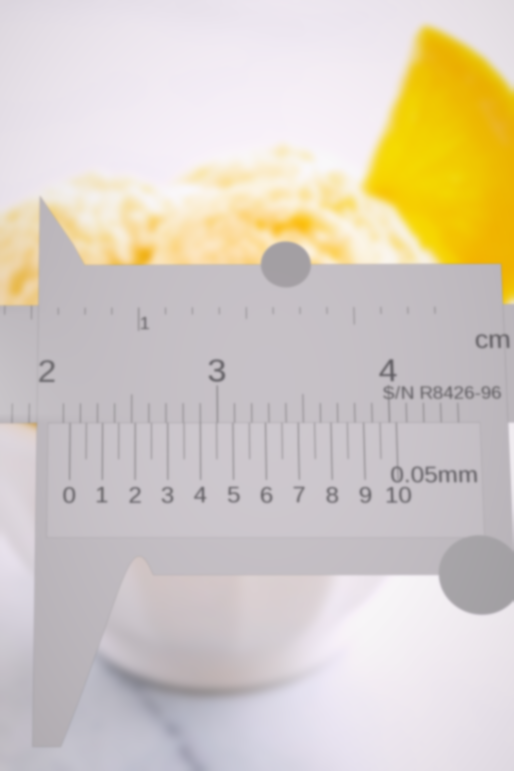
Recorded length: 21.4
